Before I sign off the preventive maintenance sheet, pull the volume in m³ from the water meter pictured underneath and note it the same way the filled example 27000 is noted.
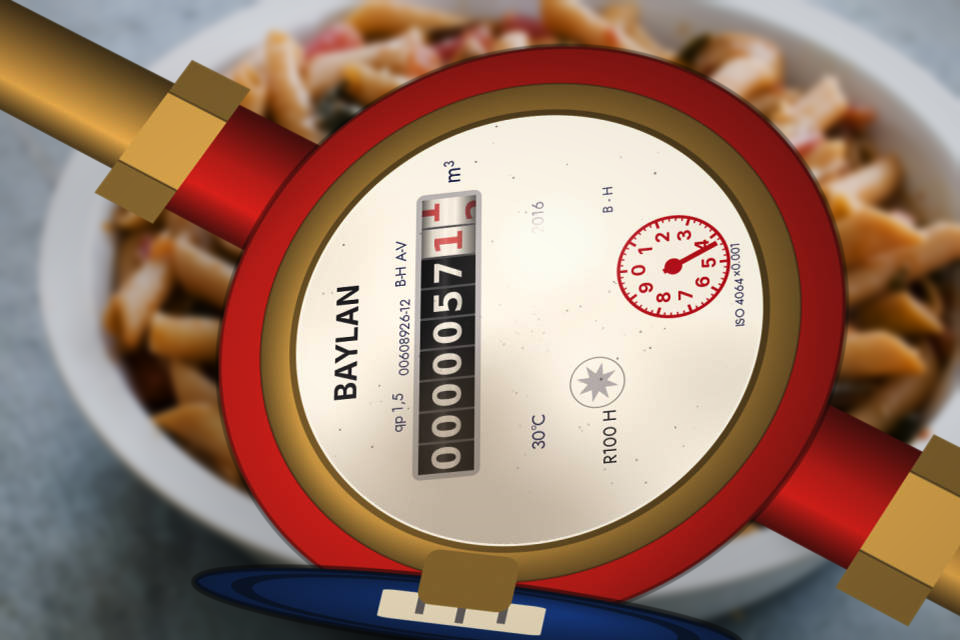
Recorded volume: 57.114
